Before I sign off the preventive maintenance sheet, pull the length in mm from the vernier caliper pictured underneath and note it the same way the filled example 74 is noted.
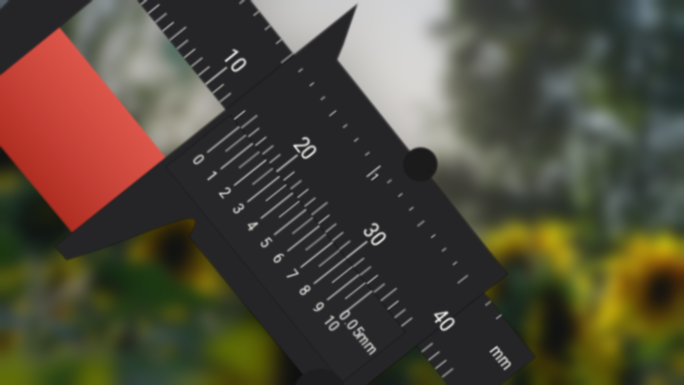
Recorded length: 14.8
